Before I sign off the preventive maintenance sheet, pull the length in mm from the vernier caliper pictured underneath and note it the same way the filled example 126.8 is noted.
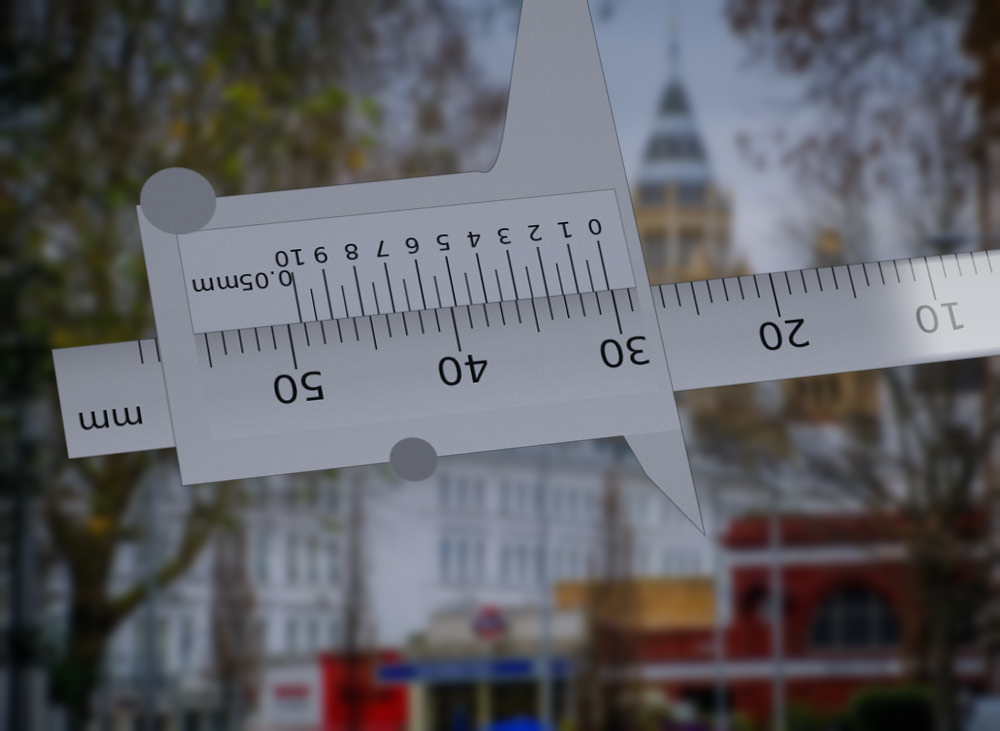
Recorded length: 30.2
